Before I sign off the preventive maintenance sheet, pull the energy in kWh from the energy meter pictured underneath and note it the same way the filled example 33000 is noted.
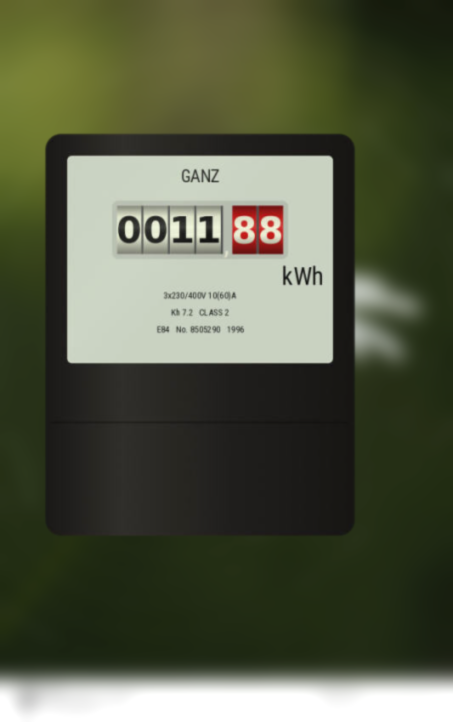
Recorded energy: 11.88
